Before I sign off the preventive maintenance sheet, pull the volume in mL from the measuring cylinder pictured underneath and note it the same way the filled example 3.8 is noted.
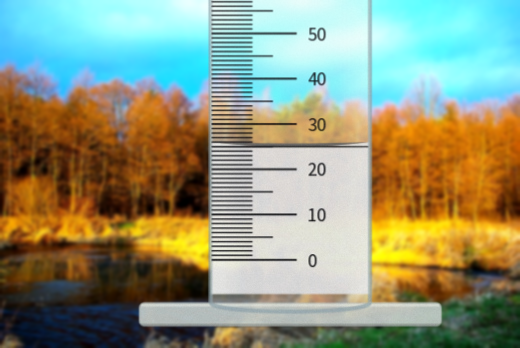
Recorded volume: 25
